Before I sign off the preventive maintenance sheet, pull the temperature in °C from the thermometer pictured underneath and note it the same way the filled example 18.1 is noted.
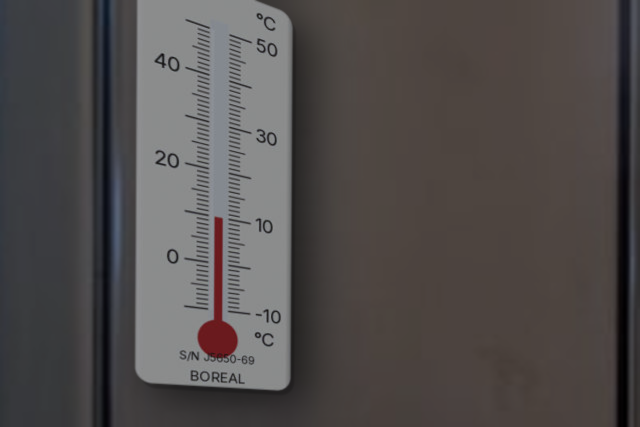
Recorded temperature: 10
